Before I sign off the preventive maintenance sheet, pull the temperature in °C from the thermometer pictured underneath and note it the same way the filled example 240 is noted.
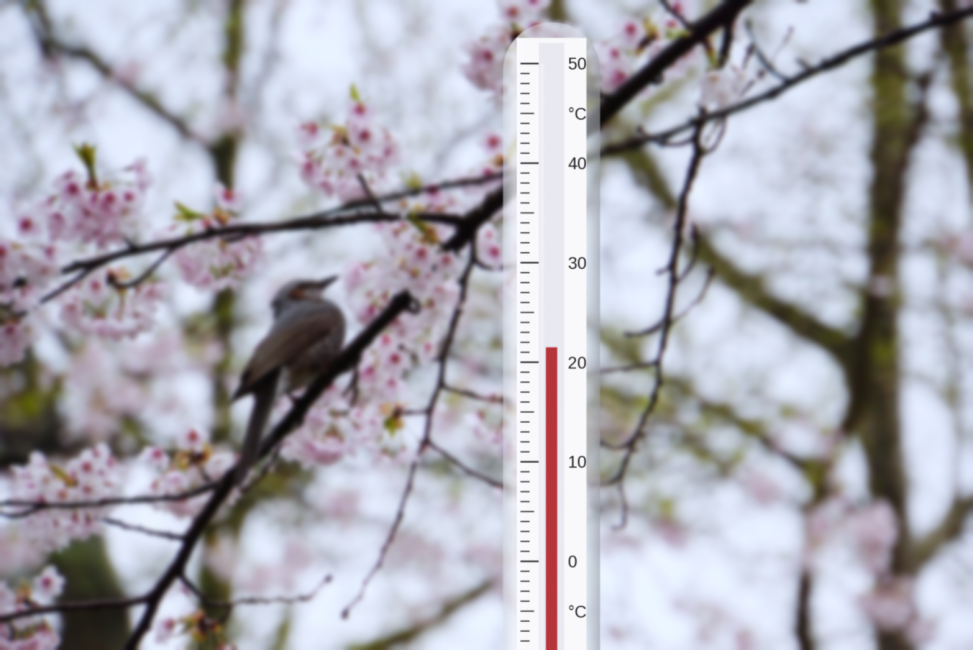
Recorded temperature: 21.5
